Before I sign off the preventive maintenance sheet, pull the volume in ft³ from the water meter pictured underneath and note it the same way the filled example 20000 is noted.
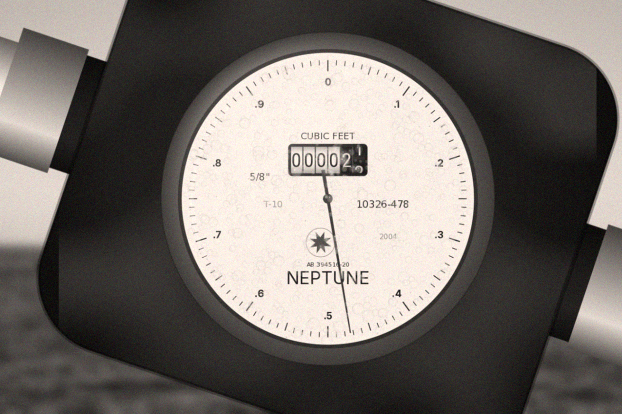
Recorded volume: 21.47
